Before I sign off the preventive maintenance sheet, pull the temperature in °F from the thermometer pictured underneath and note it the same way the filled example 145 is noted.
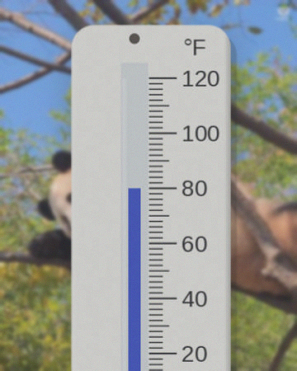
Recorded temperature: 80
